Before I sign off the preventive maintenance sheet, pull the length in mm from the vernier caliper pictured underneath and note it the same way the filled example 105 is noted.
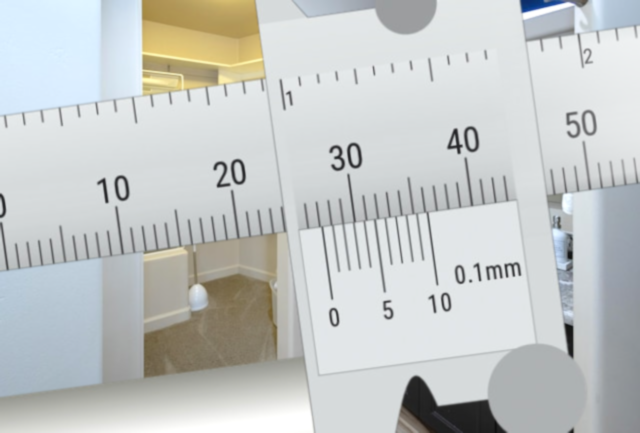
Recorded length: 27.2
